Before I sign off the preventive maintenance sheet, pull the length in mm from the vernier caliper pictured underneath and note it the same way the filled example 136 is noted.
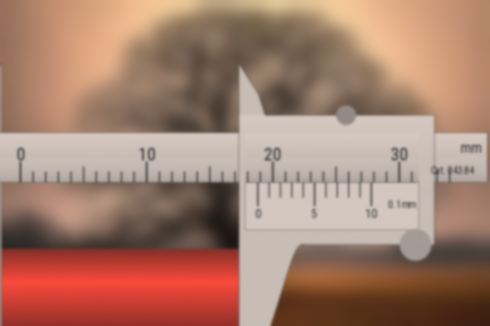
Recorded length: 18.8
